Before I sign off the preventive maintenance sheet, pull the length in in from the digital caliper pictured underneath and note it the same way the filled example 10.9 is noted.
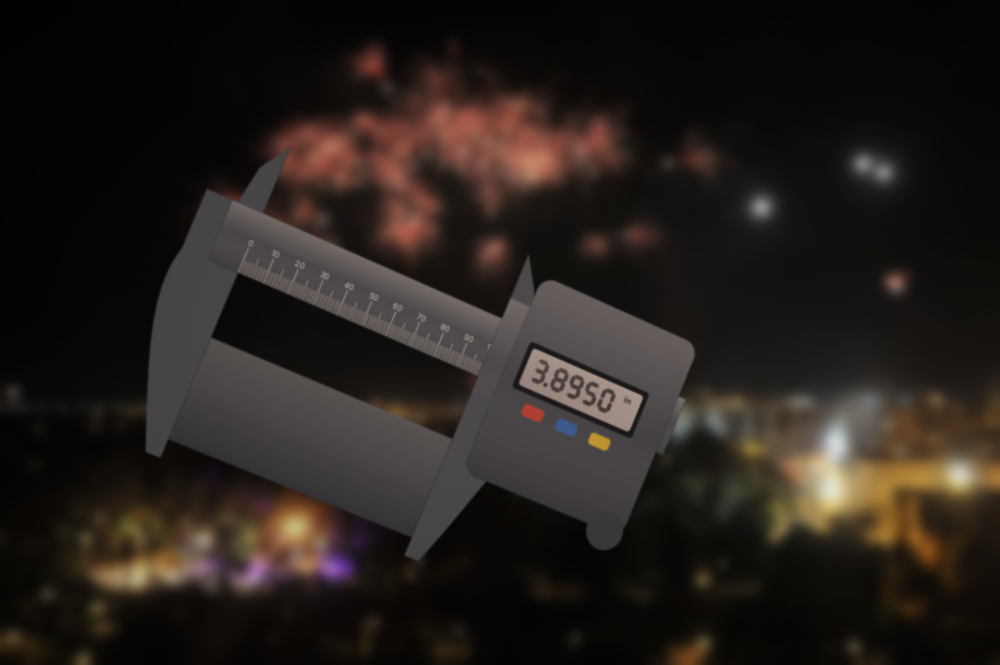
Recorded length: 3.8950
